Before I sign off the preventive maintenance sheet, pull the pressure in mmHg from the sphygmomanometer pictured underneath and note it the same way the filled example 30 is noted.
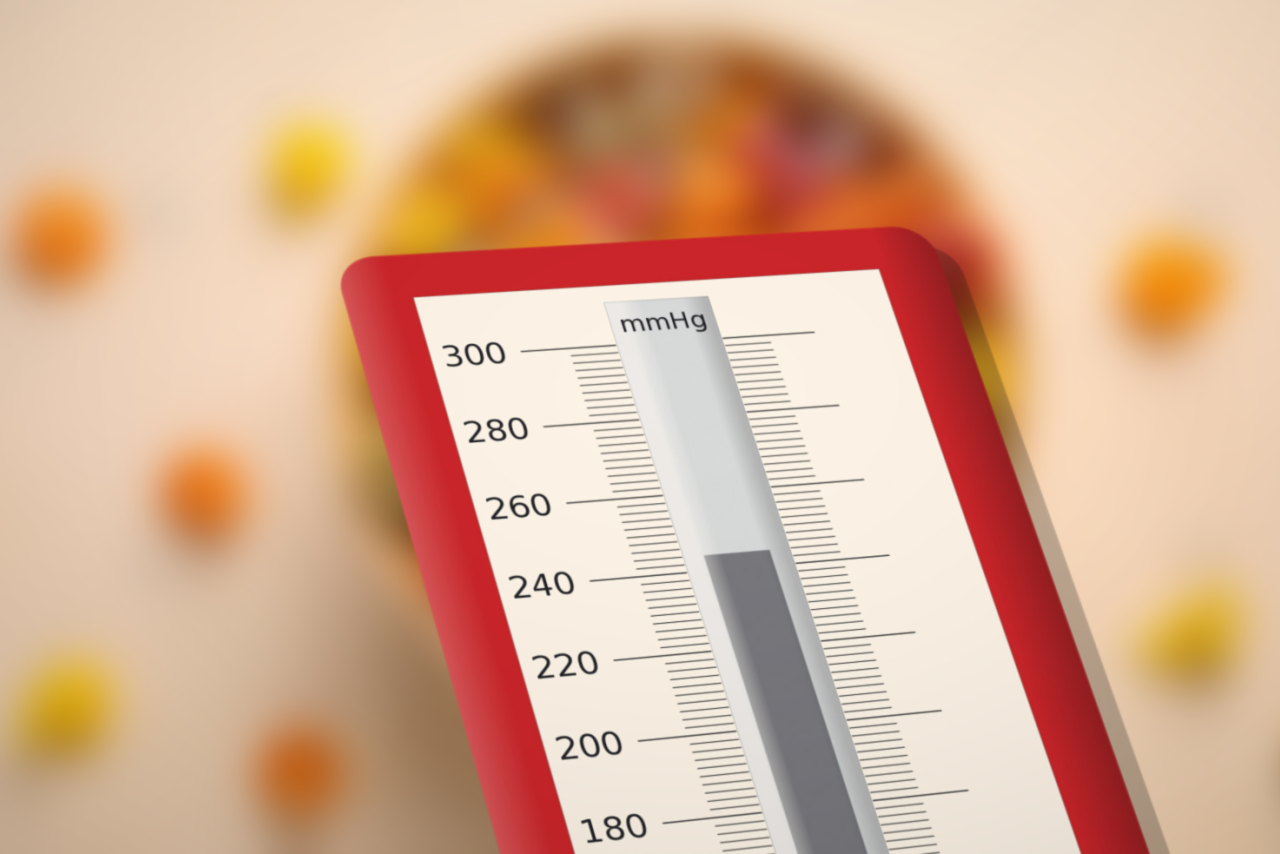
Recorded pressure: 244
